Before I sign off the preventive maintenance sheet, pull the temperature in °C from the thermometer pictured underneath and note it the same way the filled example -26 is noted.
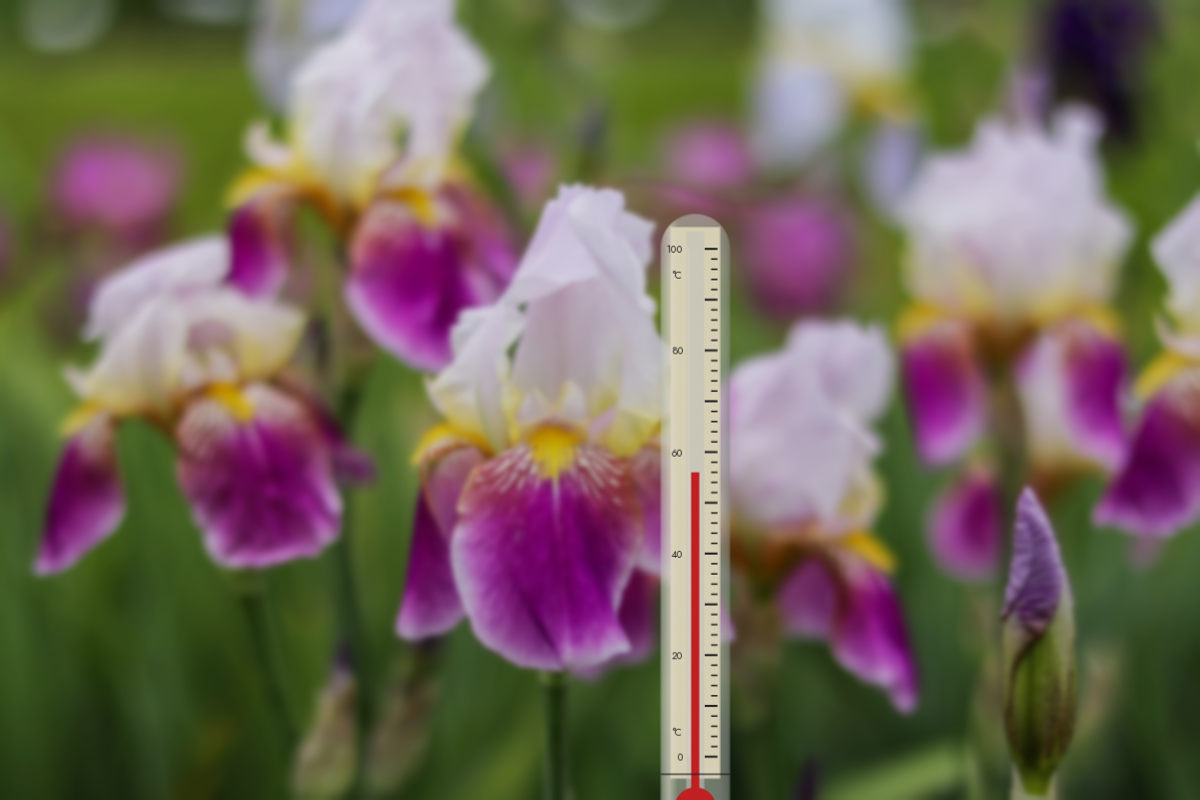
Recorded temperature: 56
